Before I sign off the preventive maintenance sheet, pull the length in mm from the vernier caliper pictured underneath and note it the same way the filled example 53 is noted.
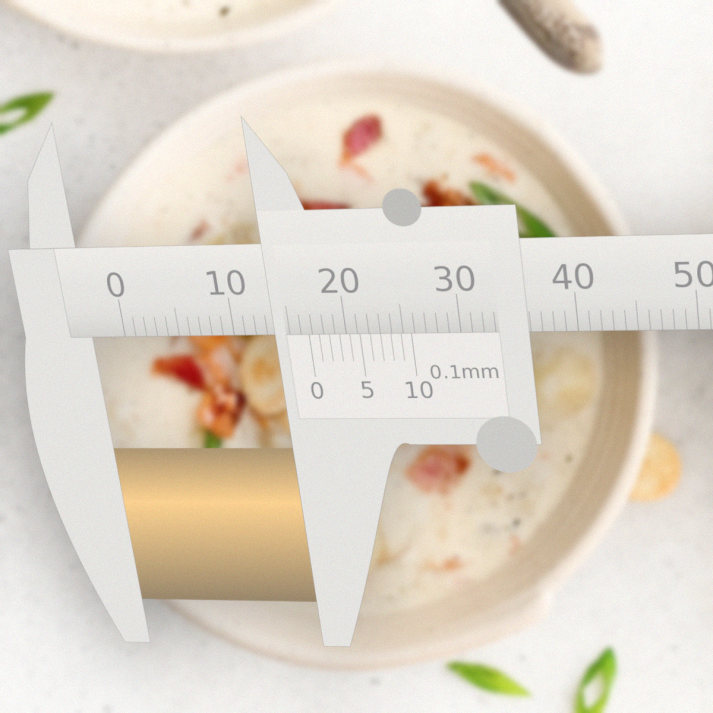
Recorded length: 16.7
